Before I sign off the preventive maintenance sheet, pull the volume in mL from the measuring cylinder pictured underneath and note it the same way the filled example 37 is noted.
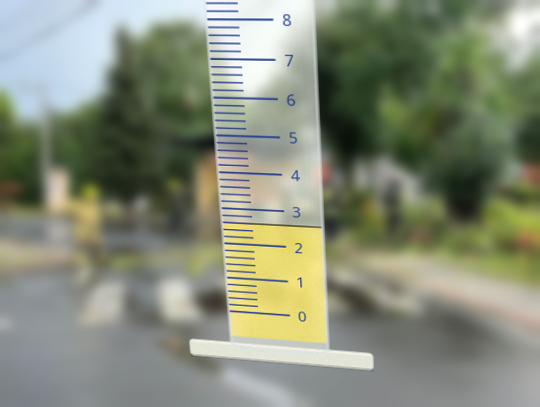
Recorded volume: 2.6
